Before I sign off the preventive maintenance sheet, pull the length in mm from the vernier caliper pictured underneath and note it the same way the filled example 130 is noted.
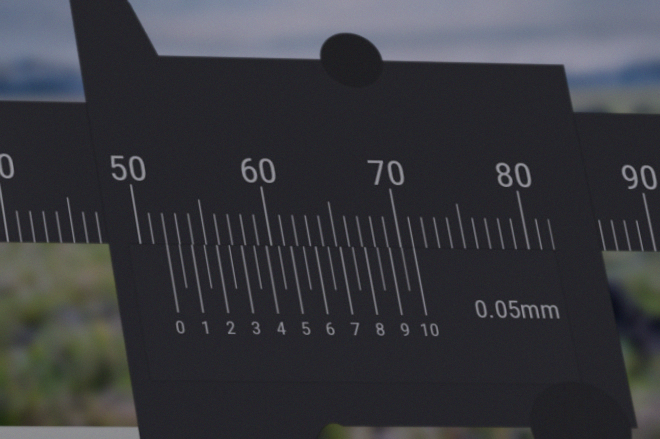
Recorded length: 52.0
